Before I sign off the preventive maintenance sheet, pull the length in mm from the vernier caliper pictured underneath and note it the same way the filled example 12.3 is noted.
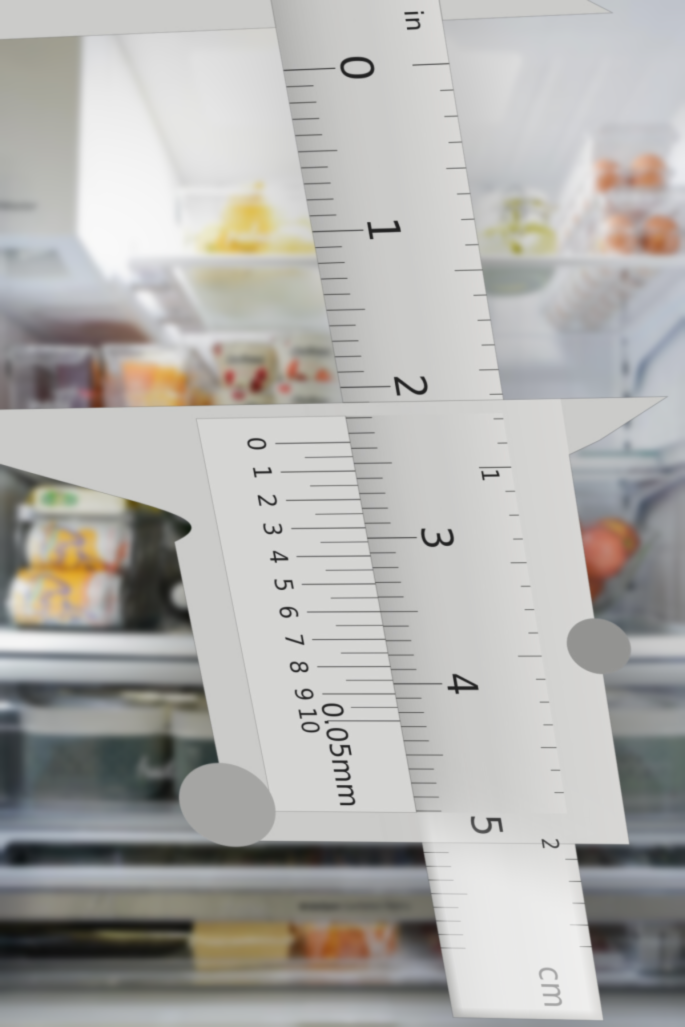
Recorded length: 23.6
